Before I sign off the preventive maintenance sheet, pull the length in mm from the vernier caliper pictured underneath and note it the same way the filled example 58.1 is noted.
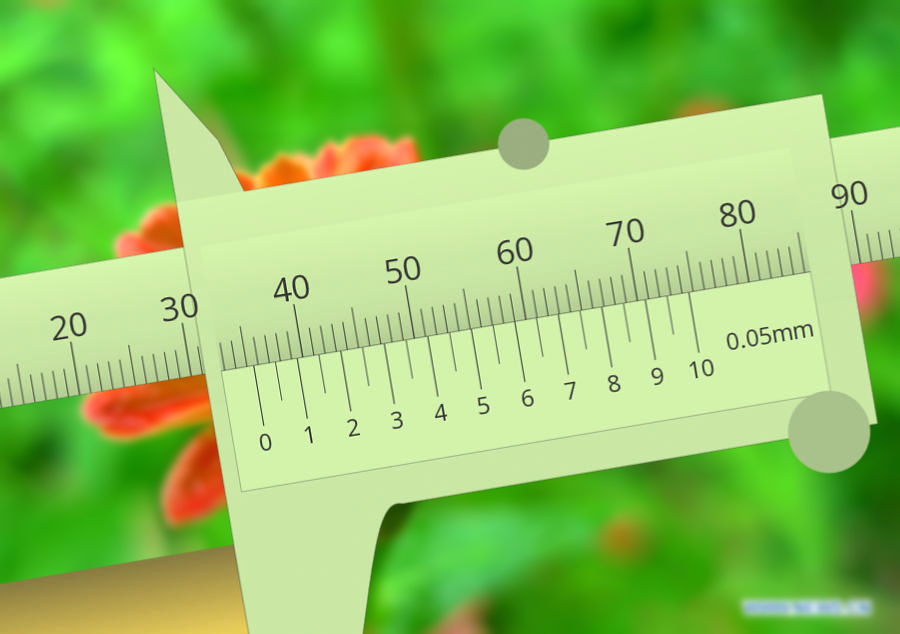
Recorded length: 35.6
